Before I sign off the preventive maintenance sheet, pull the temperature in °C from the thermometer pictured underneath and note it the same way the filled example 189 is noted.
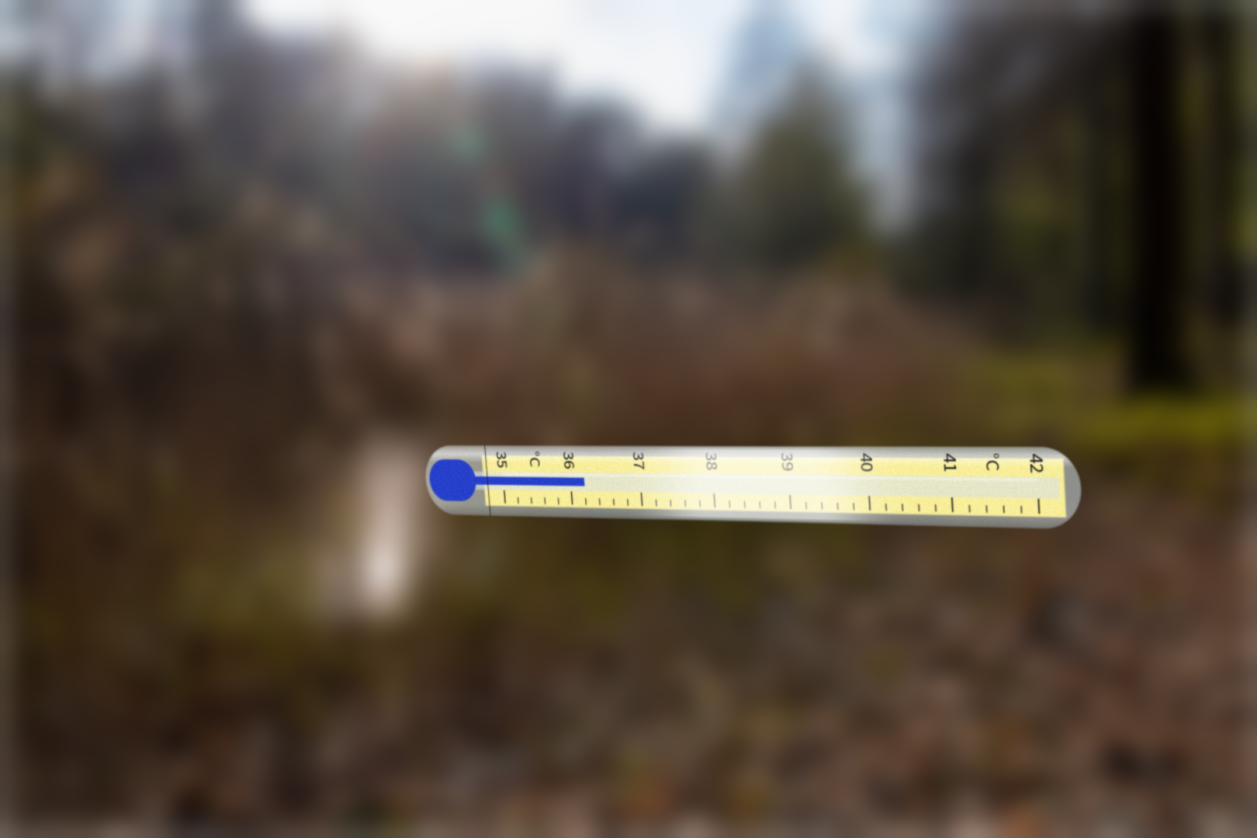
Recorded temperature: 36.2
